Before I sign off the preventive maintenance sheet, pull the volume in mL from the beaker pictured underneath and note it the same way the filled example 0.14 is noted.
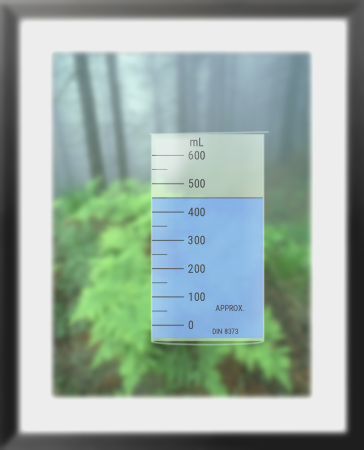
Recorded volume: 450
